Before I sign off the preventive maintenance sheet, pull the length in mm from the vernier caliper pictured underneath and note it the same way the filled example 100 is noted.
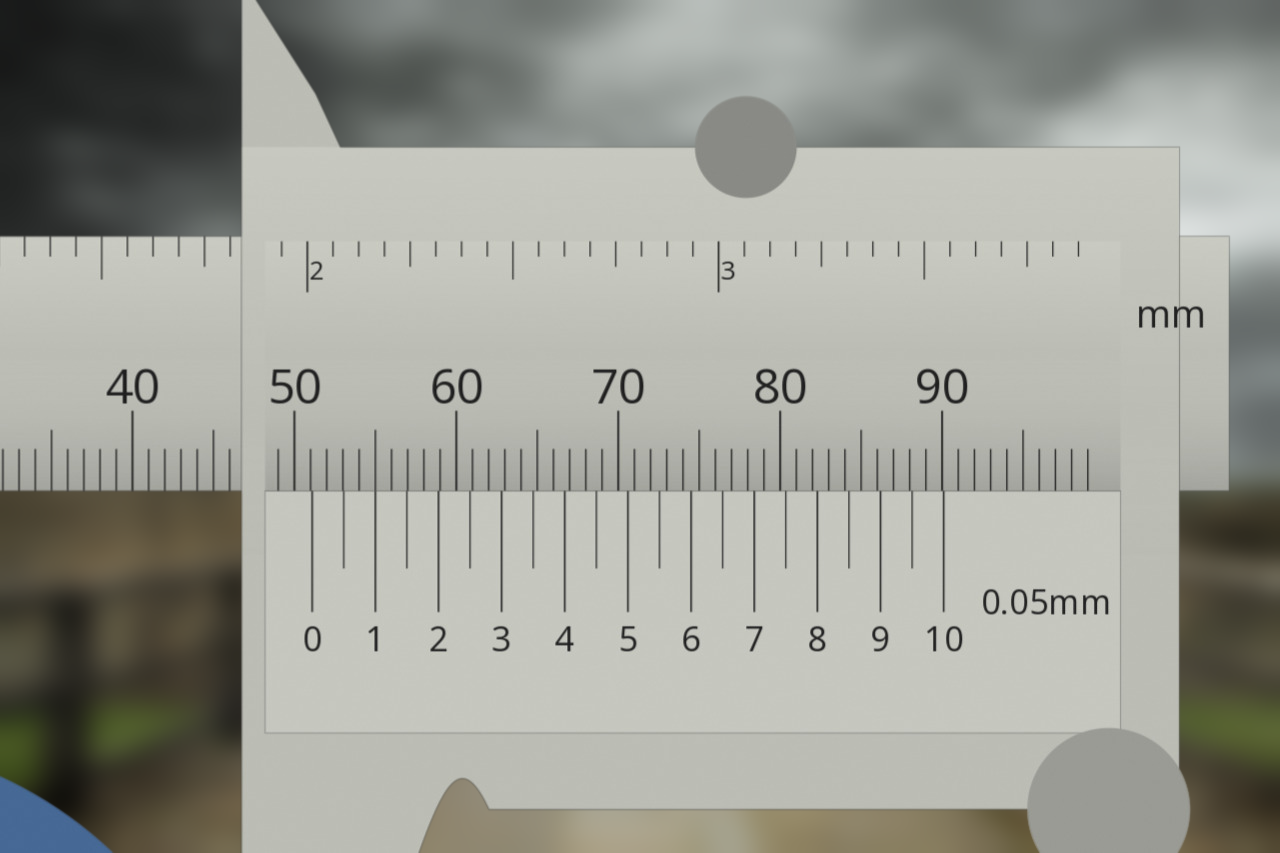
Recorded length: 51.1
